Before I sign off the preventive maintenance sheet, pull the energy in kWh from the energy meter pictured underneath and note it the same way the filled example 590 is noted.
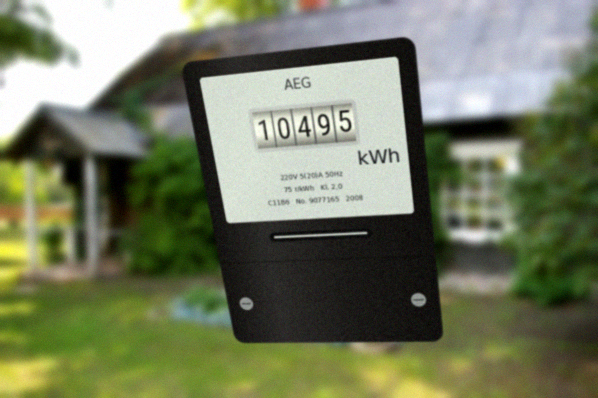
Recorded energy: 10495
